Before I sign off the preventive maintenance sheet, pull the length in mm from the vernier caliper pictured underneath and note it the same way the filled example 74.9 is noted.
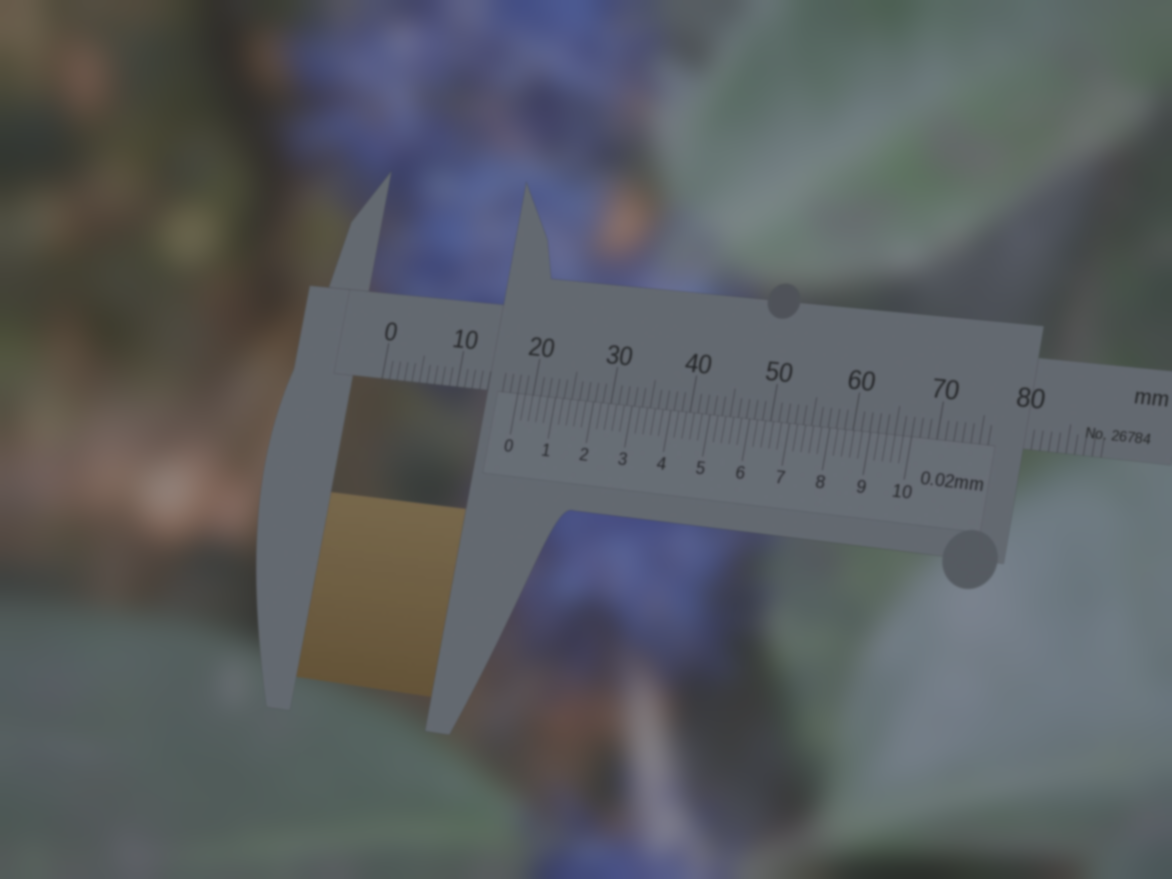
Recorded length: 18.0
